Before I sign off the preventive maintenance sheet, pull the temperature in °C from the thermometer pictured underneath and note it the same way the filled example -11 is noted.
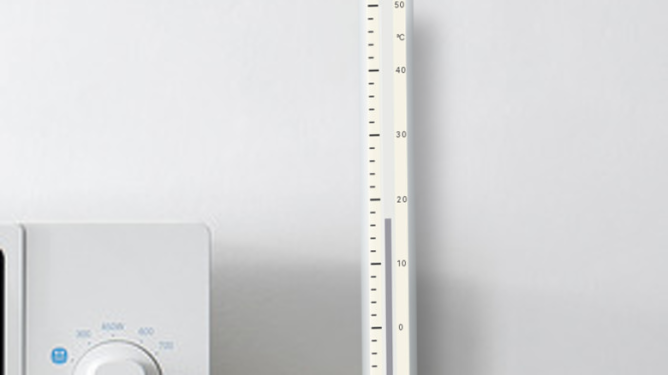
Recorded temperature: 17
